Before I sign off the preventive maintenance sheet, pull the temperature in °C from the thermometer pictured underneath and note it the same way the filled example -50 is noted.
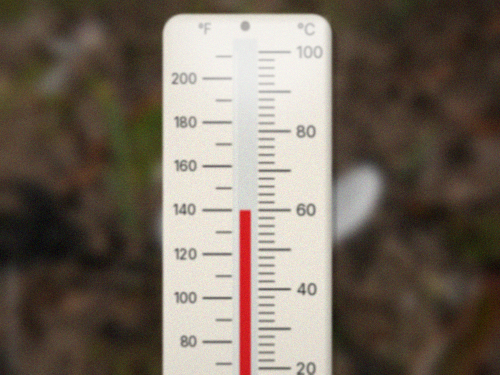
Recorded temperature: 60
